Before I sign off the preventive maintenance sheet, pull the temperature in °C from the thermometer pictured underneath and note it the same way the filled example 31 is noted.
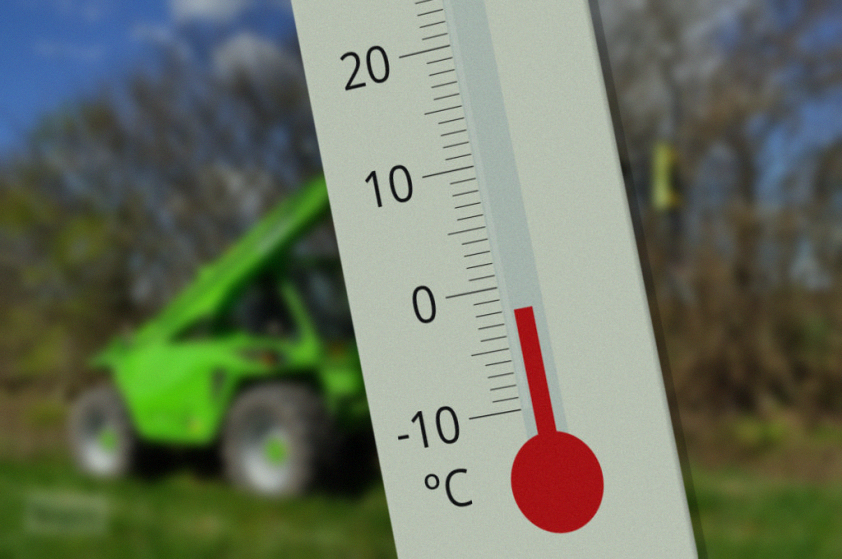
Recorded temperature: -2
